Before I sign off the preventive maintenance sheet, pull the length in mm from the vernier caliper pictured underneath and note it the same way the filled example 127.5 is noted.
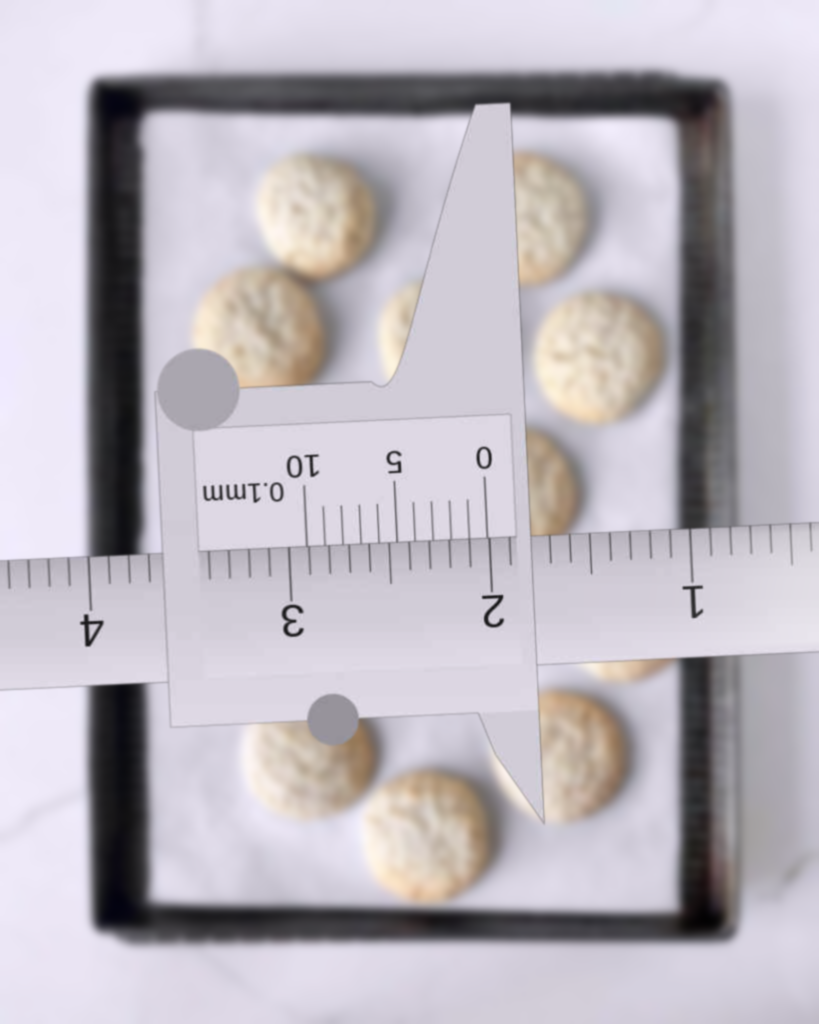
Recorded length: 20.1
